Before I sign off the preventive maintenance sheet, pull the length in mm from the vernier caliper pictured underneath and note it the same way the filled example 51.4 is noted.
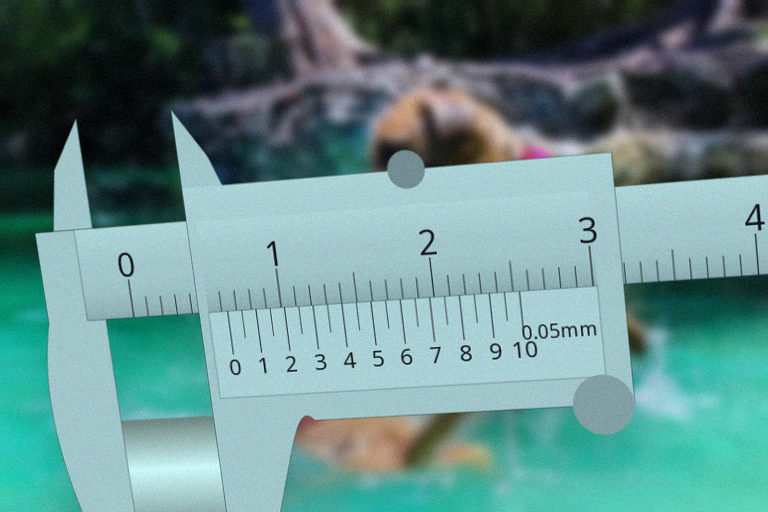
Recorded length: 6.4
